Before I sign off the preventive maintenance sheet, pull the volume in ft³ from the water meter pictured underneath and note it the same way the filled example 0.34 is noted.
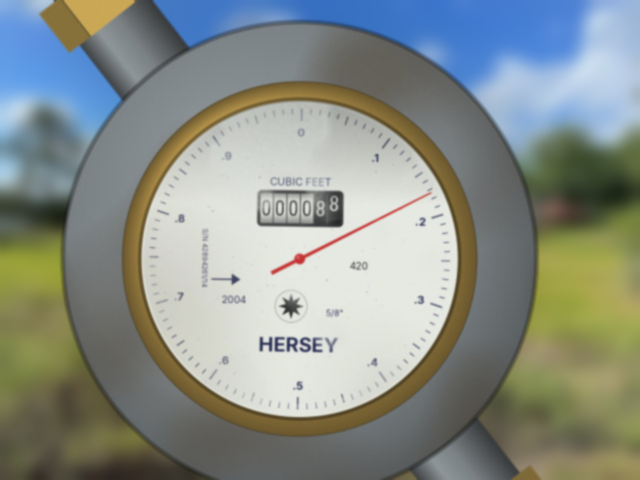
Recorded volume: 88.17
